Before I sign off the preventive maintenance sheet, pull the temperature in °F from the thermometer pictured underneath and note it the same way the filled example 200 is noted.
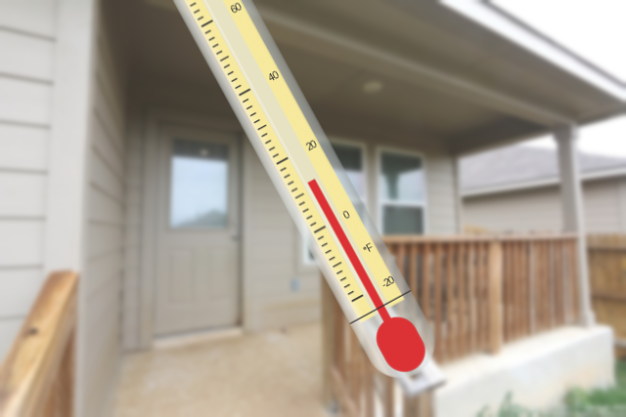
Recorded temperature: 12
